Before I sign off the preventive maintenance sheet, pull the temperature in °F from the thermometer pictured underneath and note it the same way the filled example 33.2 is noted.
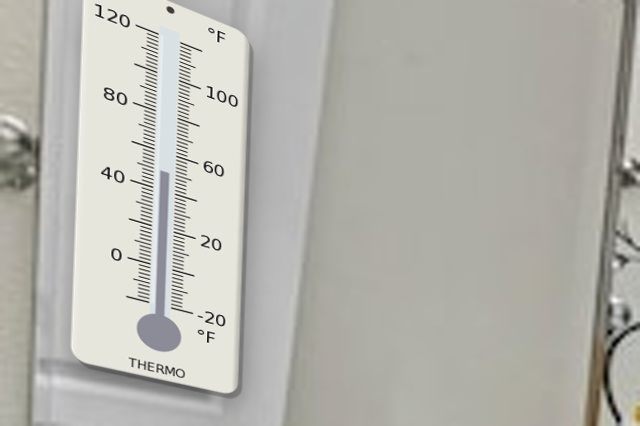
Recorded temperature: 50
